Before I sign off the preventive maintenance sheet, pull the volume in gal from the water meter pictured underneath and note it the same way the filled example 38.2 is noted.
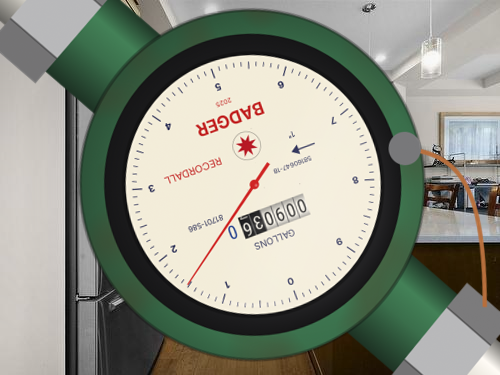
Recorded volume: 90361.5
